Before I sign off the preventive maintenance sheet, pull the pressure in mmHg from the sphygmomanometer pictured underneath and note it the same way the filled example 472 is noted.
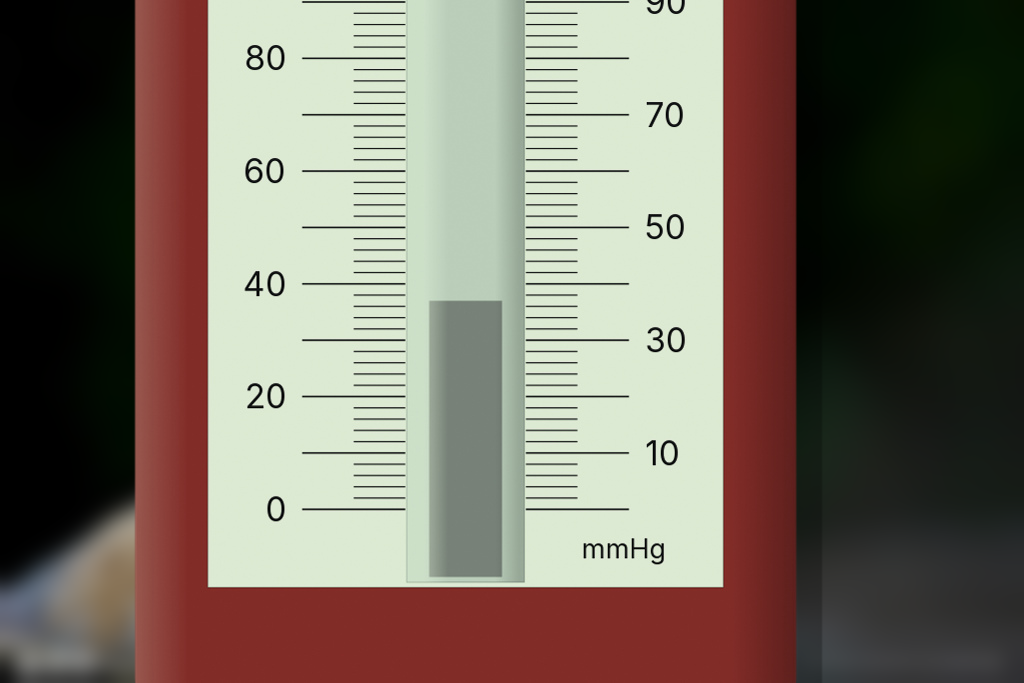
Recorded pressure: 37
